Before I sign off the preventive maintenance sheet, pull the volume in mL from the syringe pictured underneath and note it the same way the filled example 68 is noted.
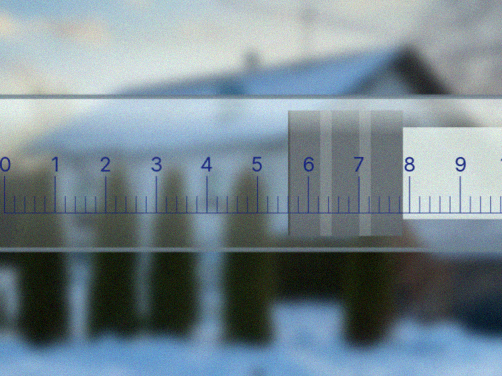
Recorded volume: 5.6
